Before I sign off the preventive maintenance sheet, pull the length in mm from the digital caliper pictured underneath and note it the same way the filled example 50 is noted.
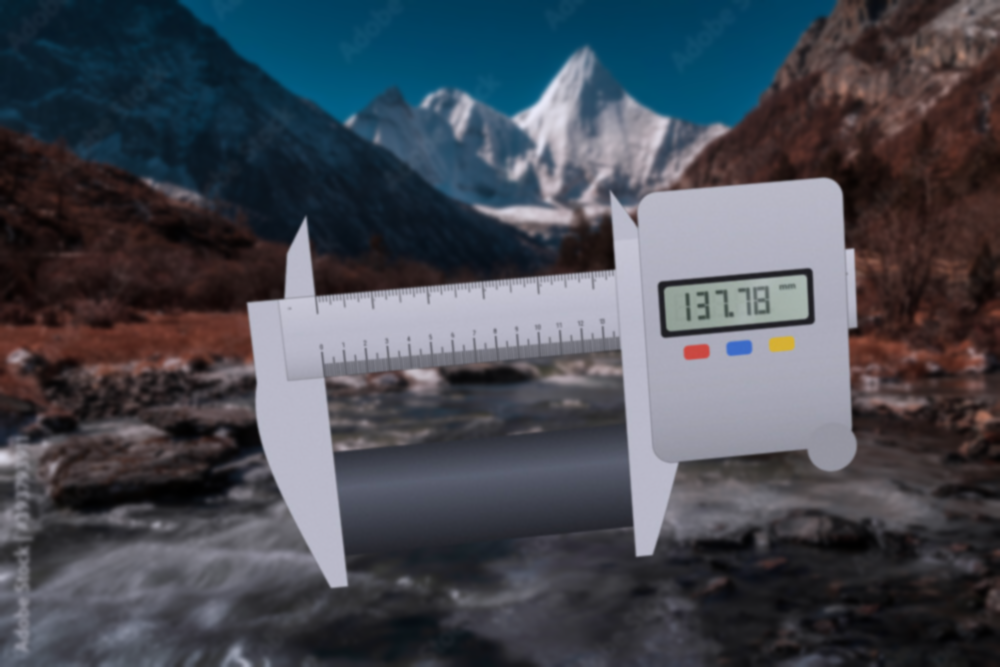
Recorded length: 137.78
